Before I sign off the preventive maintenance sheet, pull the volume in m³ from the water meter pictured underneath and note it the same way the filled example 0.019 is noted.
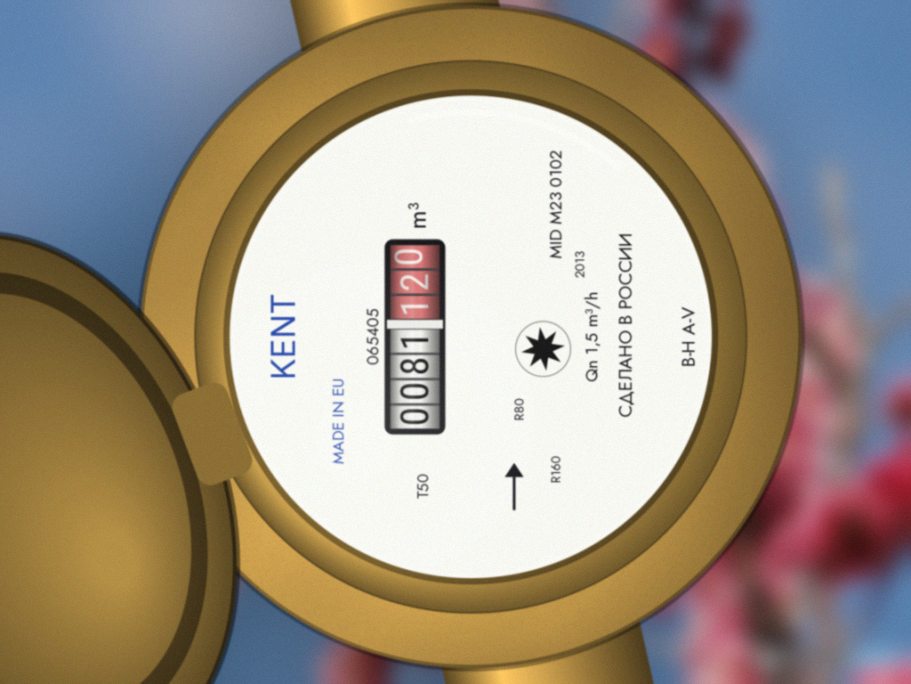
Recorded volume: 81.120
